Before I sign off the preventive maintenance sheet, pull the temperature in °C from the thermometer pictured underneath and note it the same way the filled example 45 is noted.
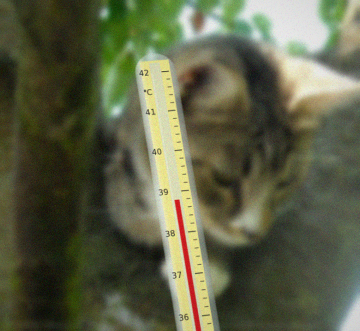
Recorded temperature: 38.8
